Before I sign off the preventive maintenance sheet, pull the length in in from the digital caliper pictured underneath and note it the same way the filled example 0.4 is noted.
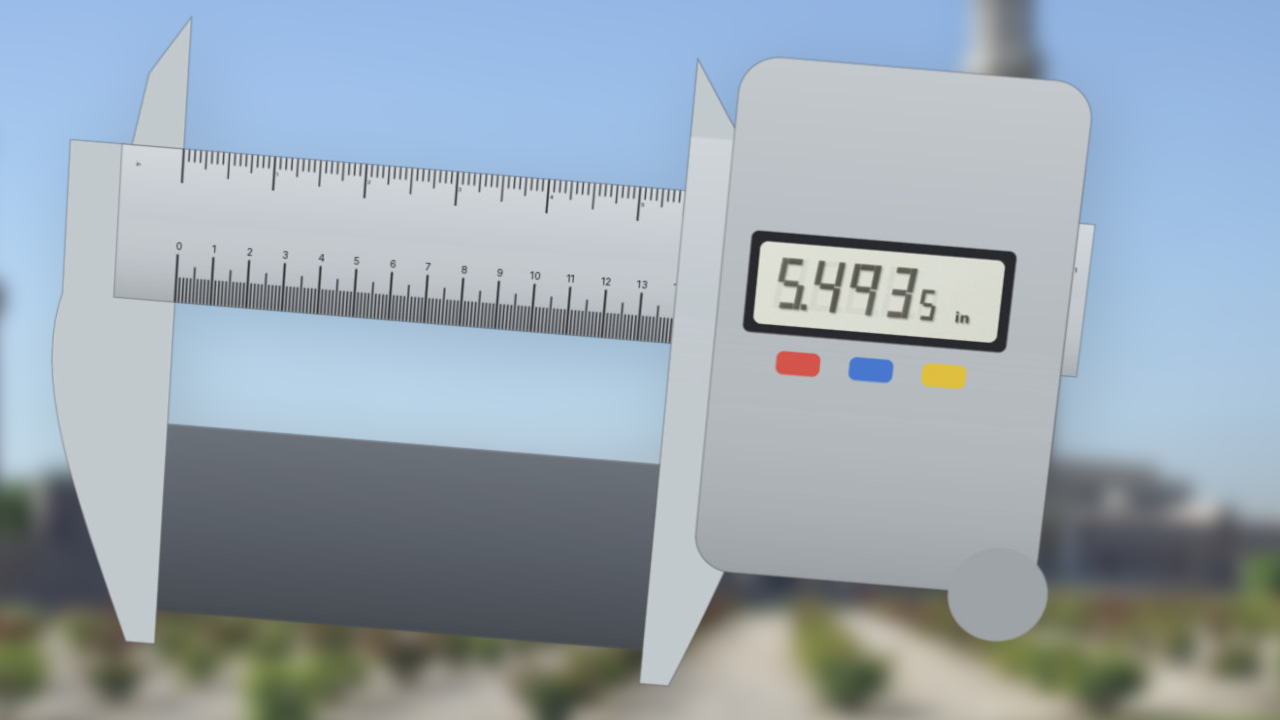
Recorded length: 5.4935
